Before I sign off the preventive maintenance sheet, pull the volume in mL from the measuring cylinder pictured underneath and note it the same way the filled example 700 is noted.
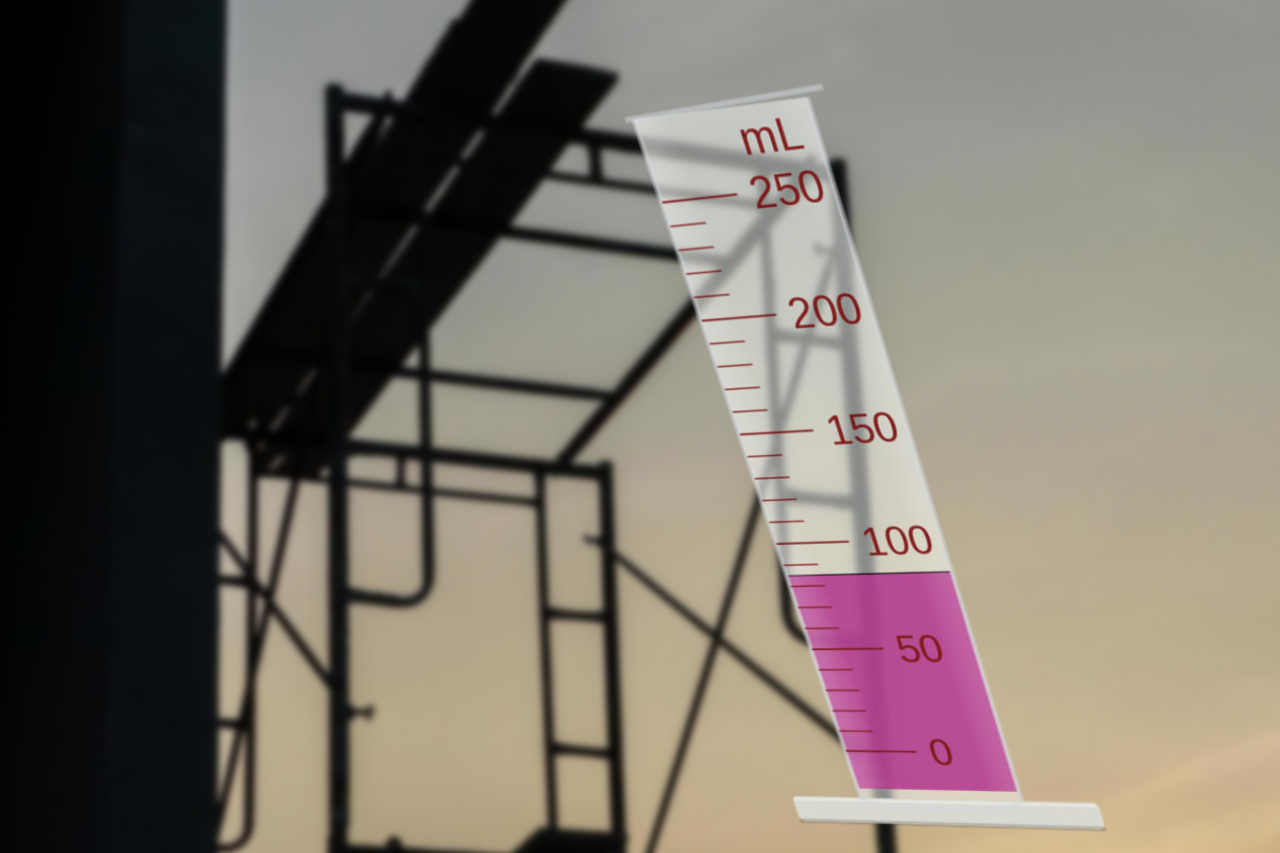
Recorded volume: 85
